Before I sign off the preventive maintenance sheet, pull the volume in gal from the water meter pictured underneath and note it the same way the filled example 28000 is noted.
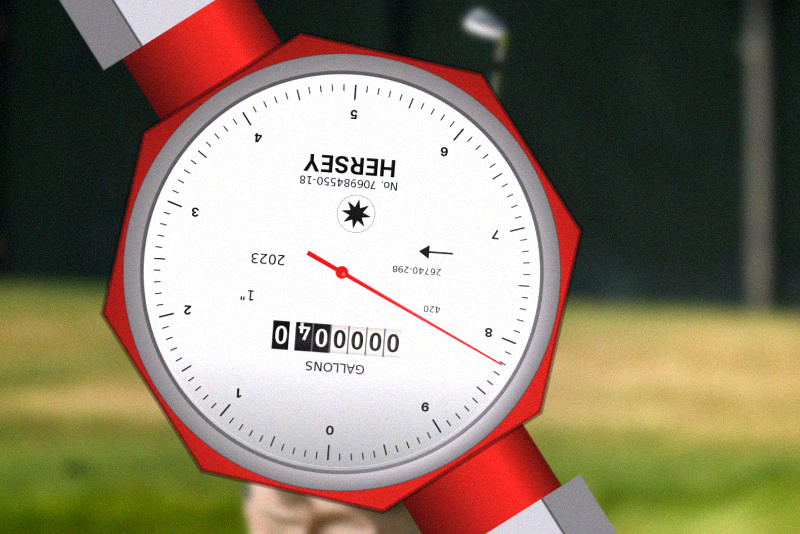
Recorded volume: 38.2
